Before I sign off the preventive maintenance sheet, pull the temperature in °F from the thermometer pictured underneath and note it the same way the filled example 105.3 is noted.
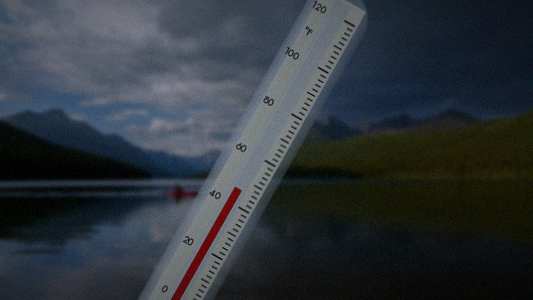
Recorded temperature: 46
